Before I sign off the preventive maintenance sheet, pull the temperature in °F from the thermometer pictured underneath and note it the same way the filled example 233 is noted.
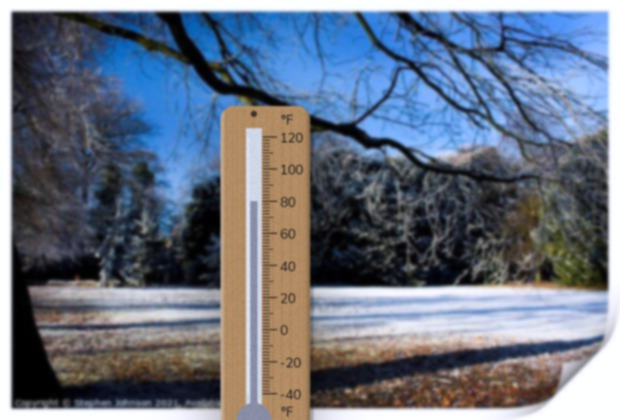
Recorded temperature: 80
